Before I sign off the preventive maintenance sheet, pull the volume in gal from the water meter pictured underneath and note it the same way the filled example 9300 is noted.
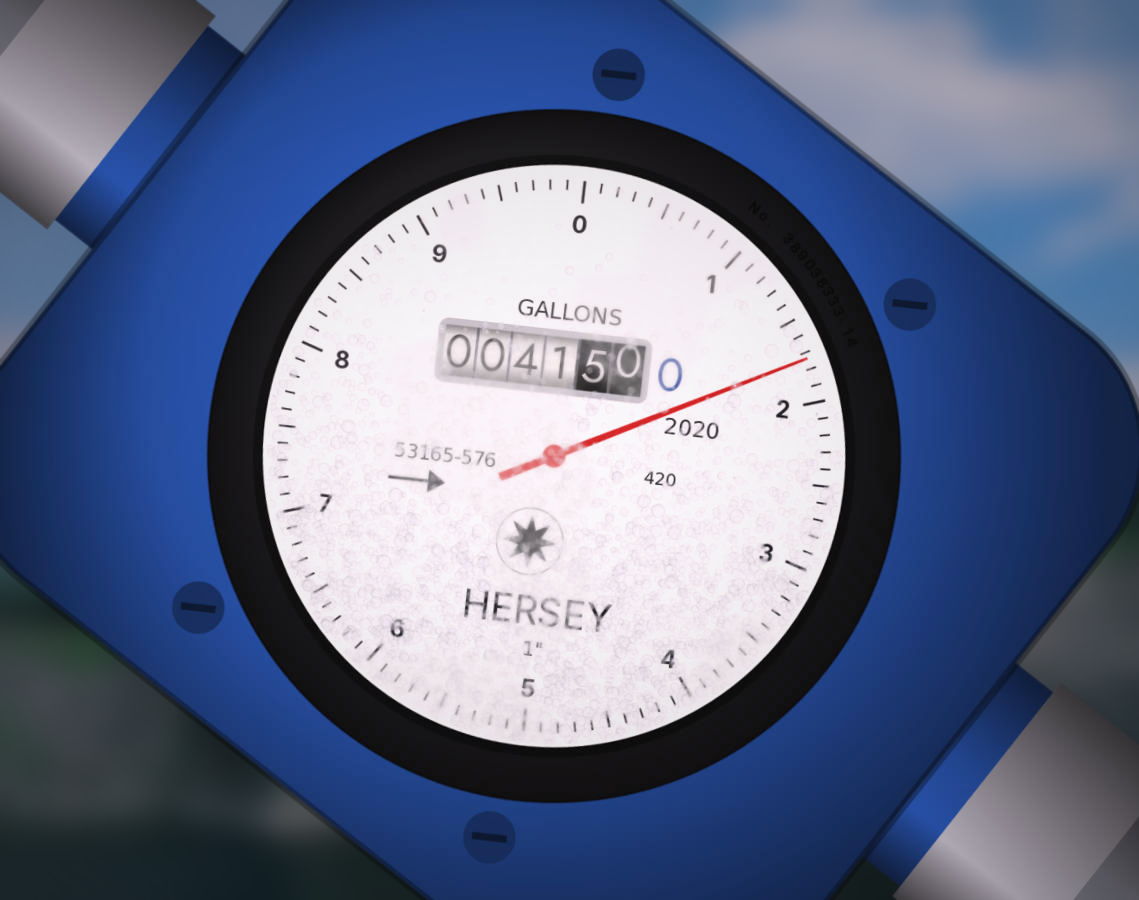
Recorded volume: 41501.7
